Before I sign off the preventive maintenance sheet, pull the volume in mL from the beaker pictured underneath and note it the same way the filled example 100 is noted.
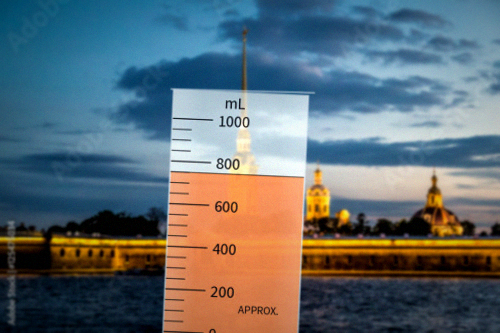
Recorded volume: 750
